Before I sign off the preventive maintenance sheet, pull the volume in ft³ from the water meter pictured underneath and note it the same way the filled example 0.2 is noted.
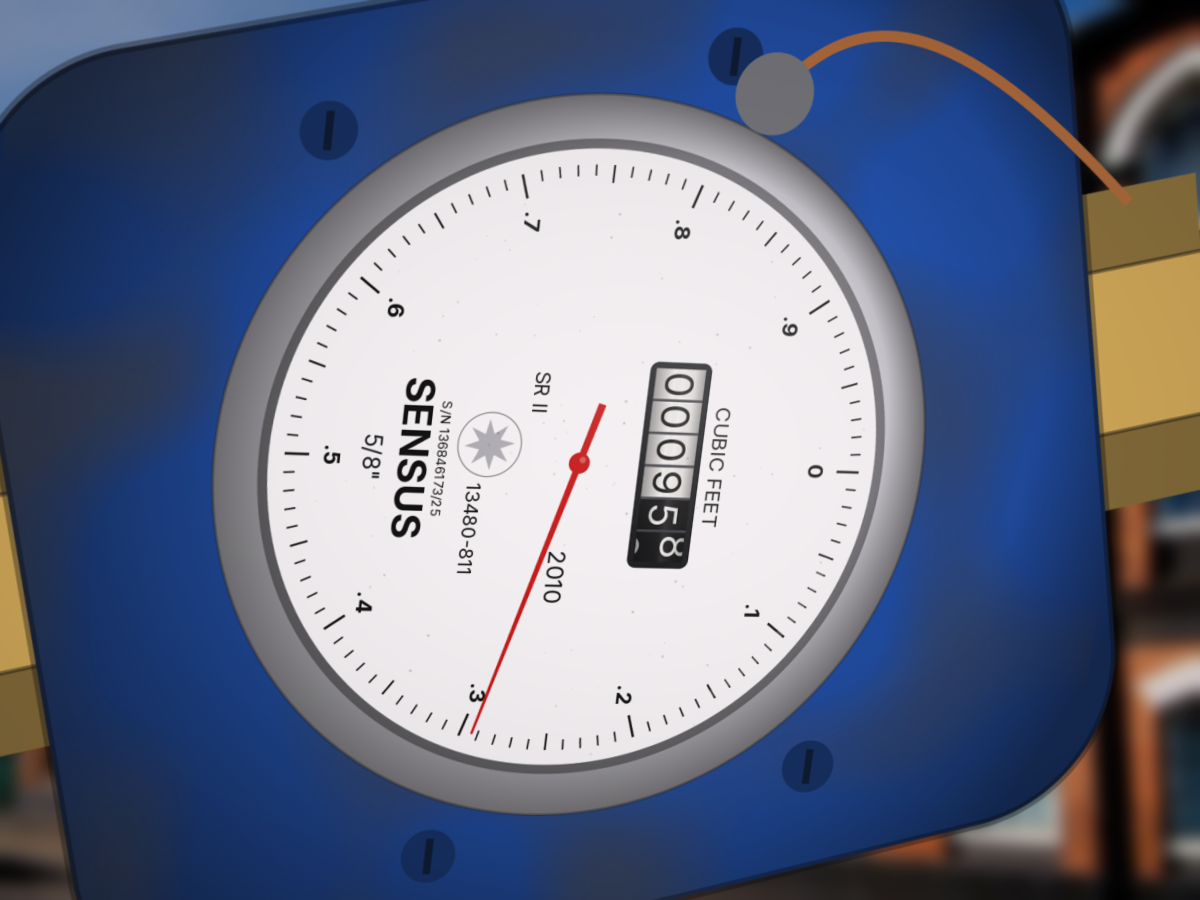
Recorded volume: 958.29
